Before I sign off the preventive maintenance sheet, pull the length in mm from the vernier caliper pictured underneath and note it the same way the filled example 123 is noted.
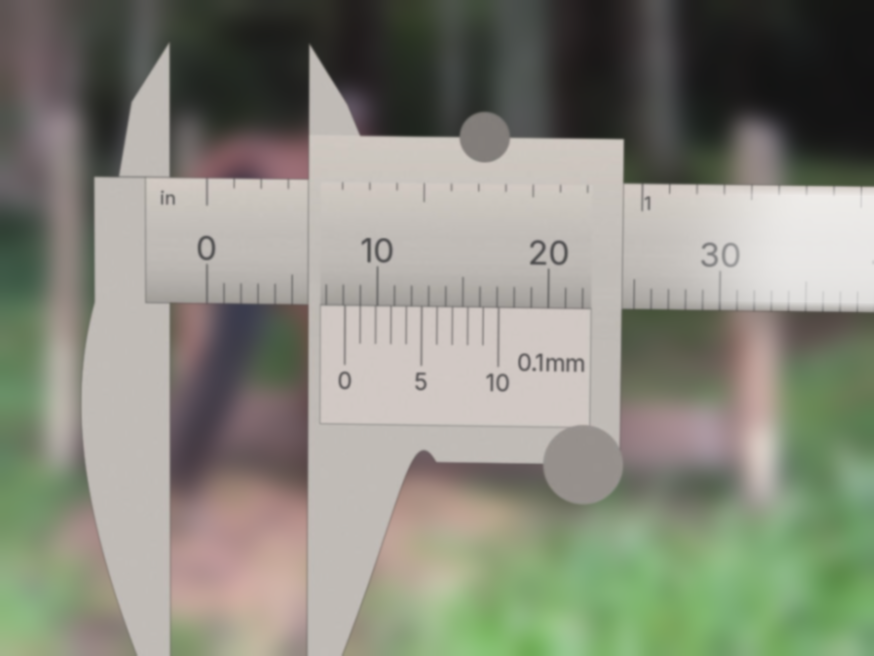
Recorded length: 8.1
